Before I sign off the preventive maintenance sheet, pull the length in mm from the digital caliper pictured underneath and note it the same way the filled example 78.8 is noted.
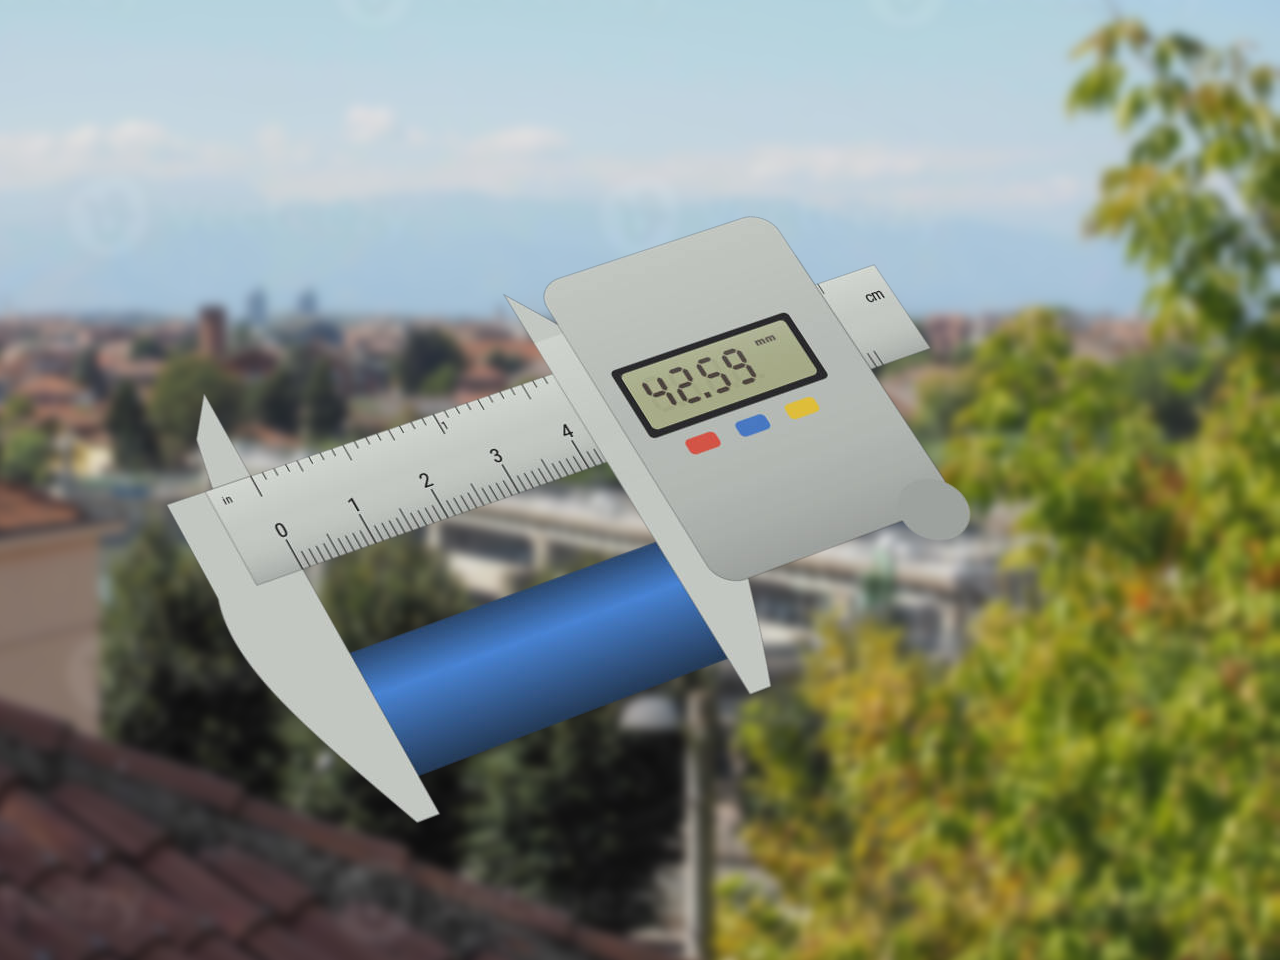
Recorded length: 42.59
